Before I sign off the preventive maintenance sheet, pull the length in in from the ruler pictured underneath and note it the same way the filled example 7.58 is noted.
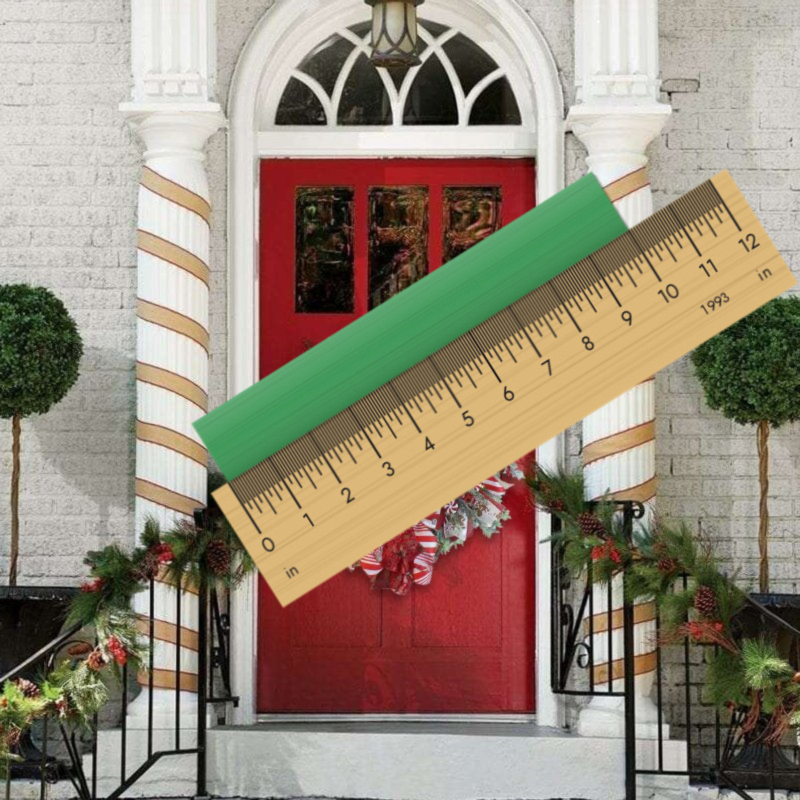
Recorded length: 10
